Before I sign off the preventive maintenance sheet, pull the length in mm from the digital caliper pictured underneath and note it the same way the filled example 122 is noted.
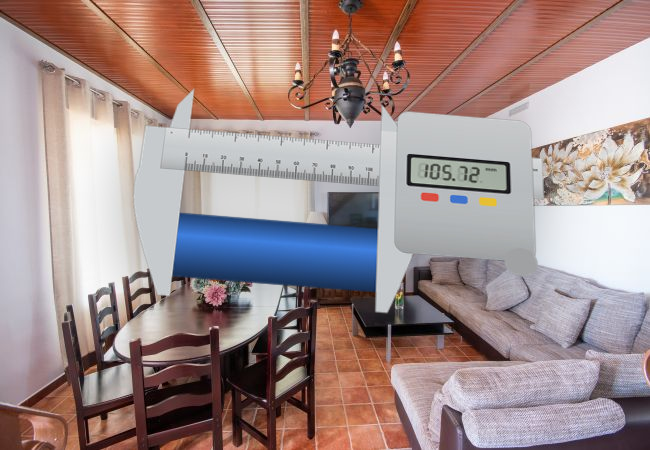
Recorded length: 105.72
